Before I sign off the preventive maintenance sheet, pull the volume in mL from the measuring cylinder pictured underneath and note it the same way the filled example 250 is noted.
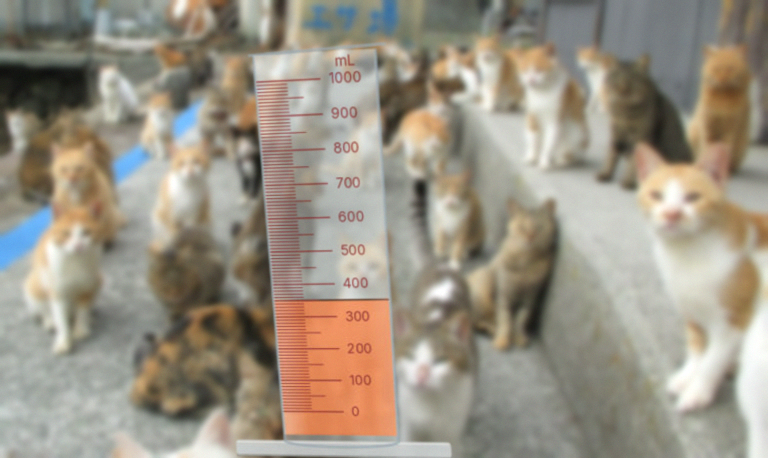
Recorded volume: 350
